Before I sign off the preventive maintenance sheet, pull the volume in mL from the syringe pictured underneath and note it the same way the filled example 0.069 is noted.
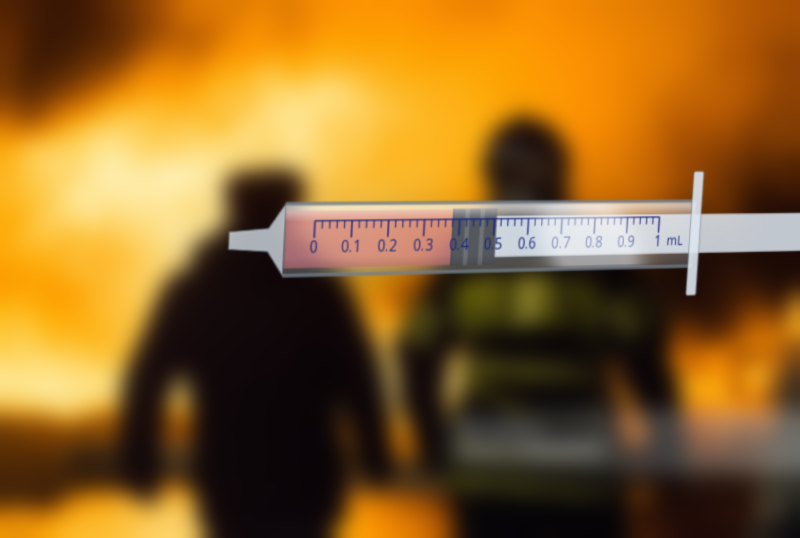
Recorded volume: 0.38
